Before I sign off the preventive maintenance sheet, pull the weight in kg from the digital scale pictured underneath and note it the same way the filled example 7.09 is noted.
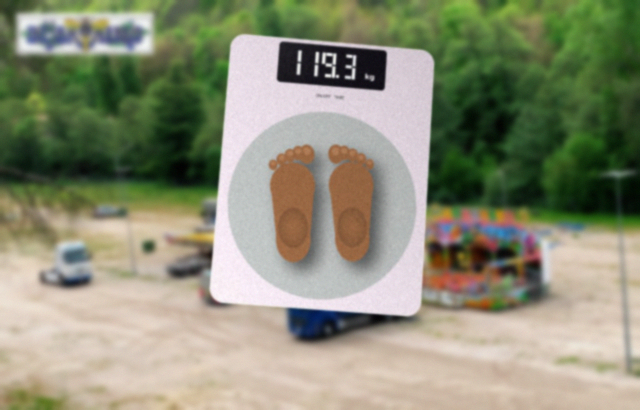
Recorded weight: 119.3
